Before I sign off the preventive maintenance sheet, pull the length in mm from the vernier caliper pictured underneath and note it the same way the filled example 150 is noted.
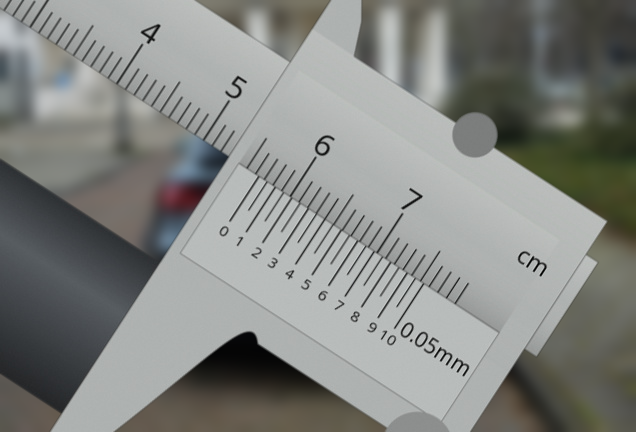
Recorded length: 56.4
